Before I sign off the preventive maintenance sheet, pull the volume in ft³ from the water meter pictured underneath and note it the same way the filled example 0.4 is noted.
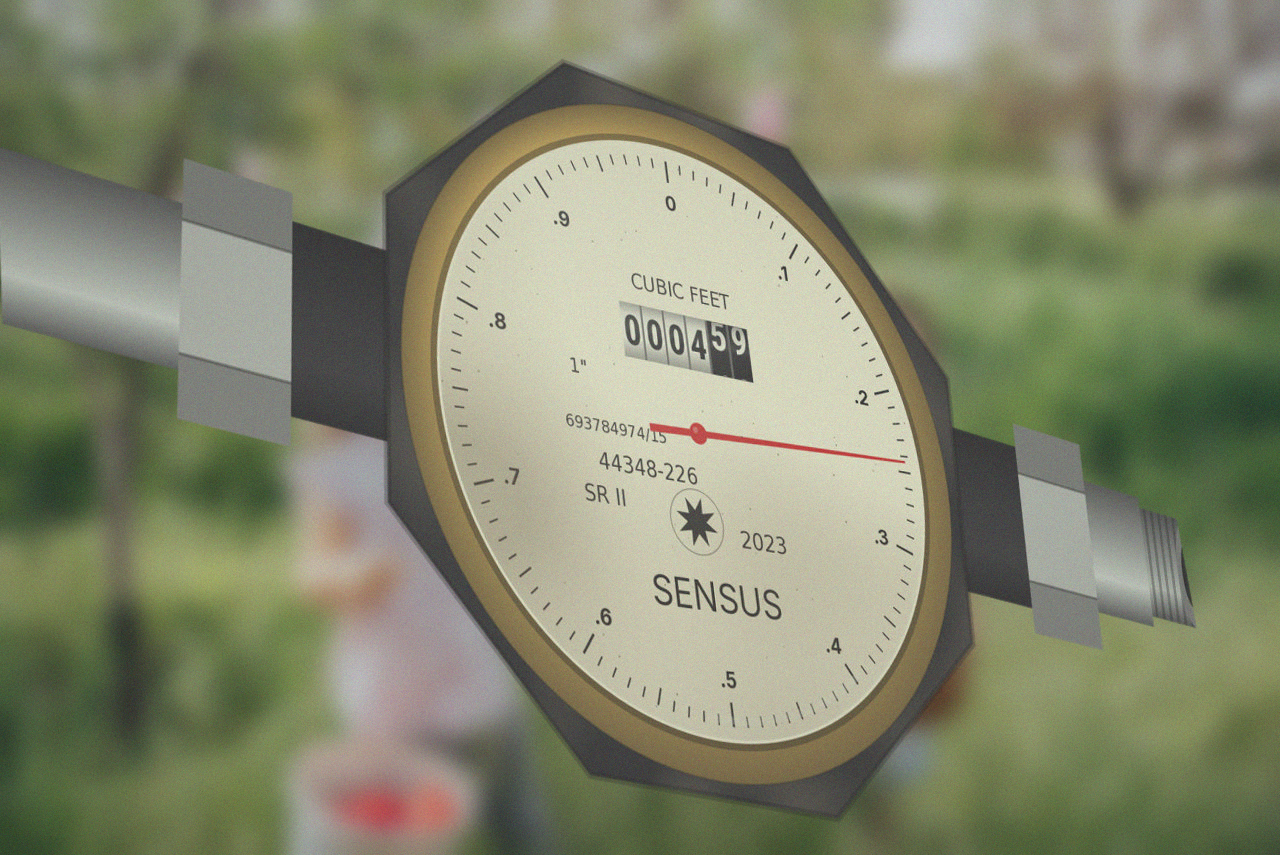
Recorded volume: 459.24
